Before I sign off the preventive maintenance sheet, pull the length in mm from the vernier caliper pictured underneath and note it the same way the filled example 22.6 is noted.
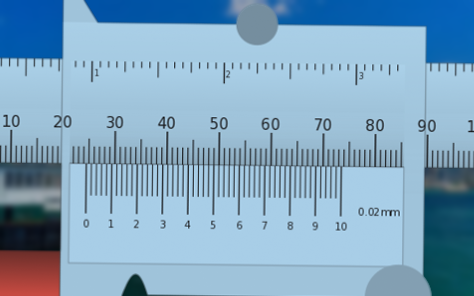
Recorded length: 24.5
